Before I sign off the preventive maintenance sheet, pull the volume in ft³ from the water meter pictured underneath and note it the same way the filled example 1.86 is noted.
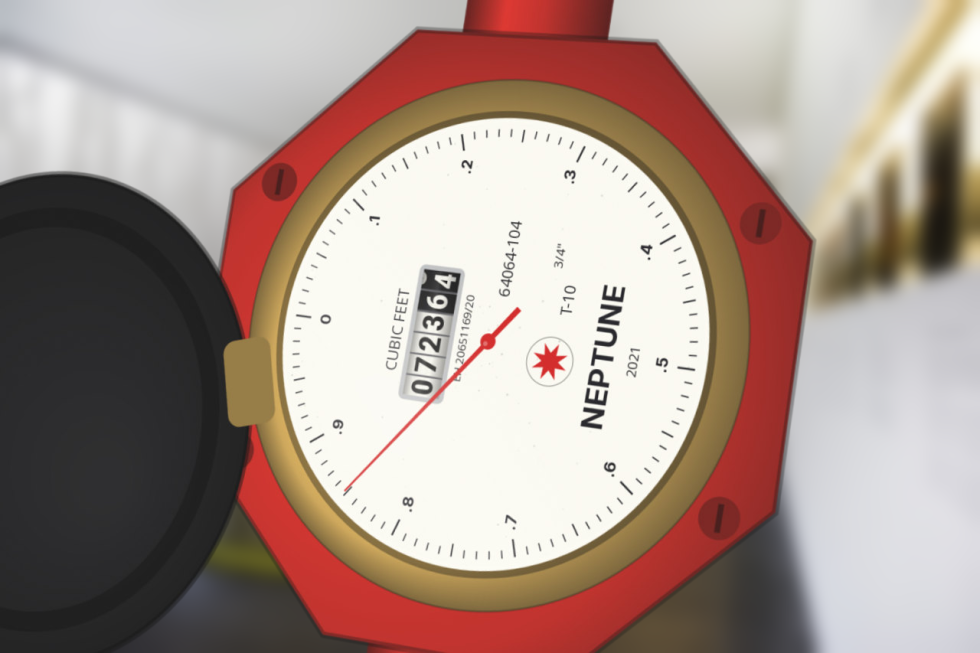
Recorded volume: 72363.85
